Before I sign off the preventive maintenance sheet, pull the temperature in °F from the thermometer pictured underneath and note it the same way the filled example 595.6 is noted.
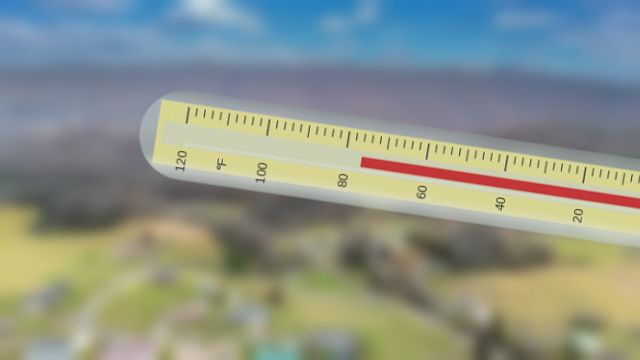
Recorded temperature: 76
